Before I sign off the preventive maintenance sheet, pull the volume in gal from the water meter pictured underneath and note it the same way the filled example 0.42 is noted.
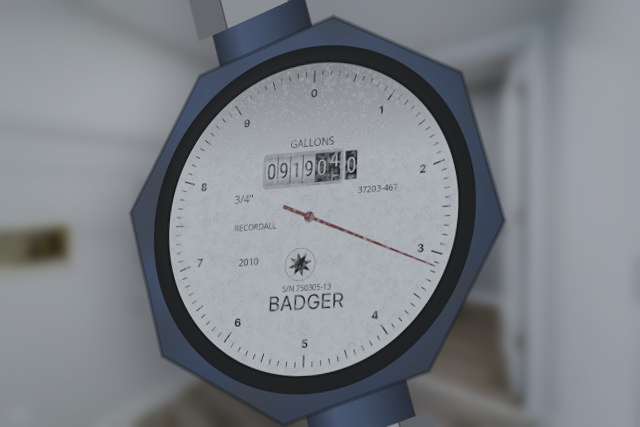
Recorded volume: 919043.1
